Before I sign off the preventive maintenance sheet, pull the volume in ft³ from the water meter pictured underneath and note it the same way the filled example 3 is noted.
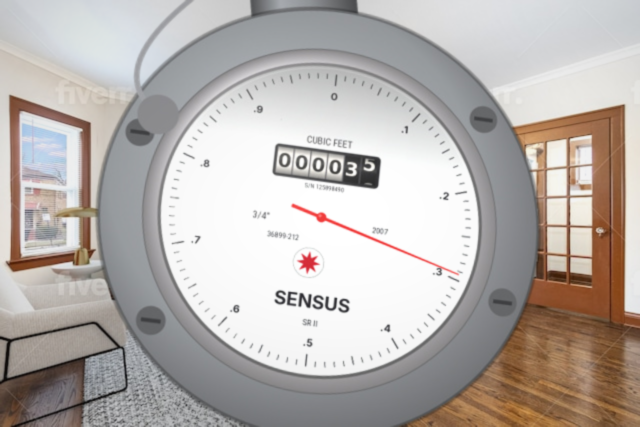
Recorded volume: 35.29
